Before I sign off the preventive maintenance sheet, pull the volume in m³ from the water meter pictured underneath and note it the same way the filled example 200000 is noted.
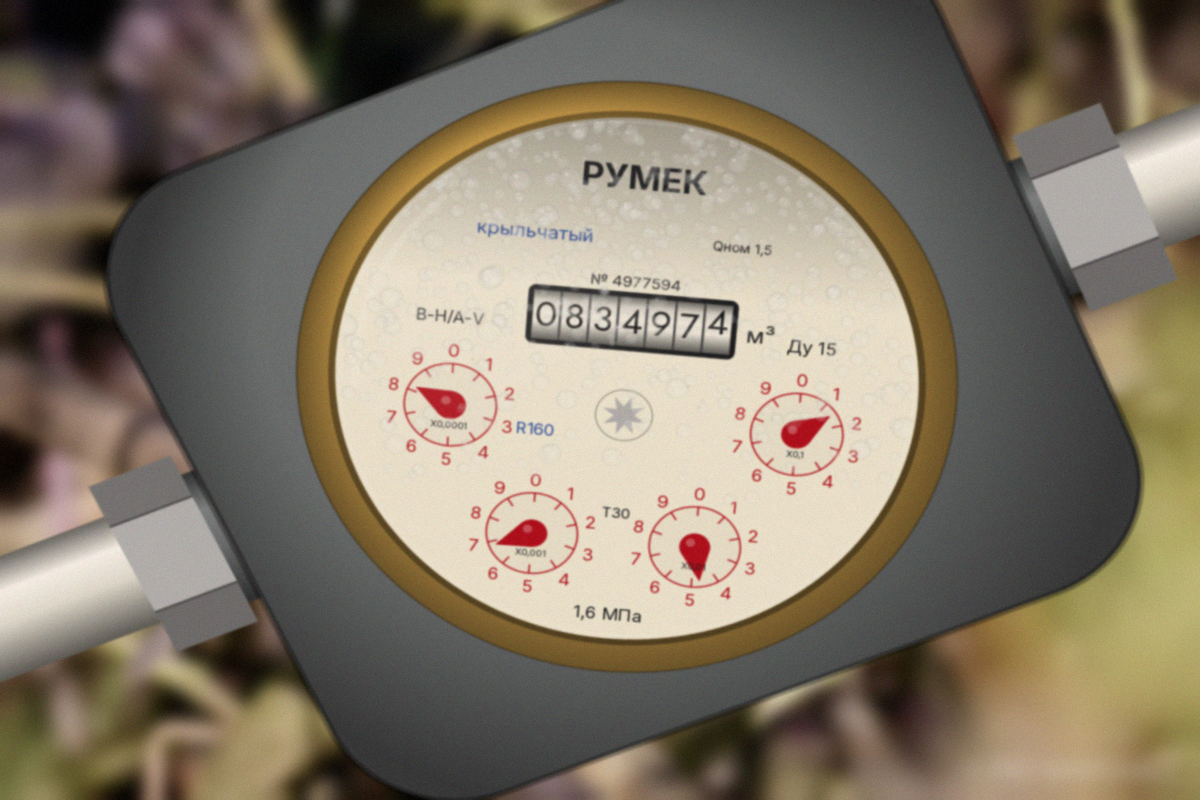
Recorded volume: 834974.1468
